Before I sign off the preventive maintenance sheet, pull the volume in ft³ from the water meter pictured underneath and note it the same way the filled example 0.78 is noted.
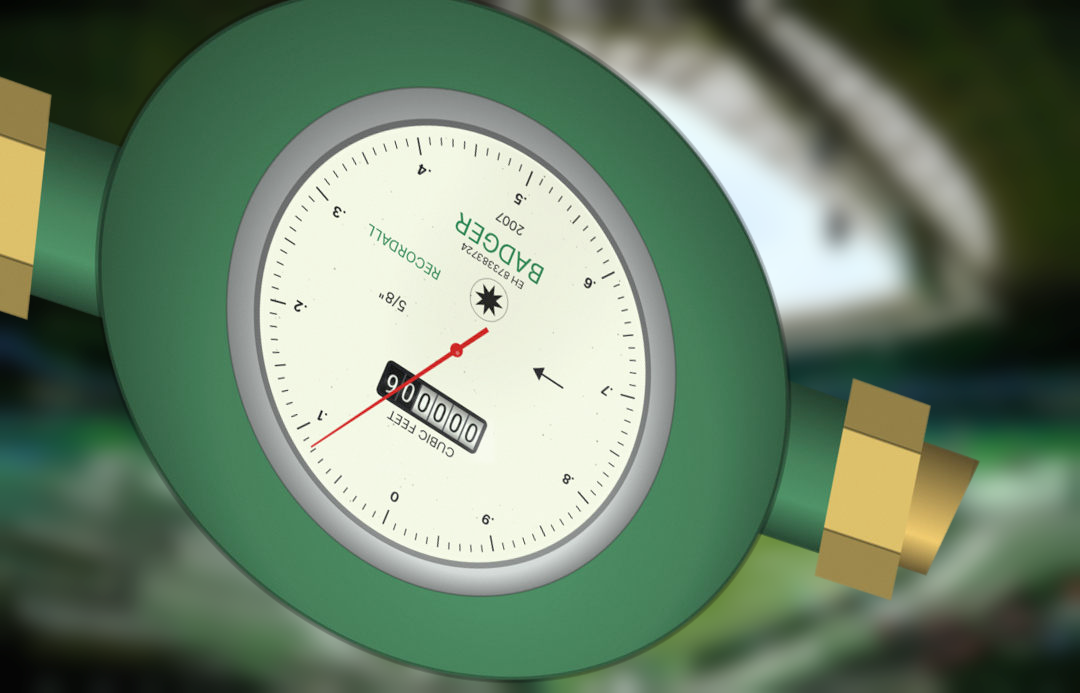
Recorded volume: 6.08
